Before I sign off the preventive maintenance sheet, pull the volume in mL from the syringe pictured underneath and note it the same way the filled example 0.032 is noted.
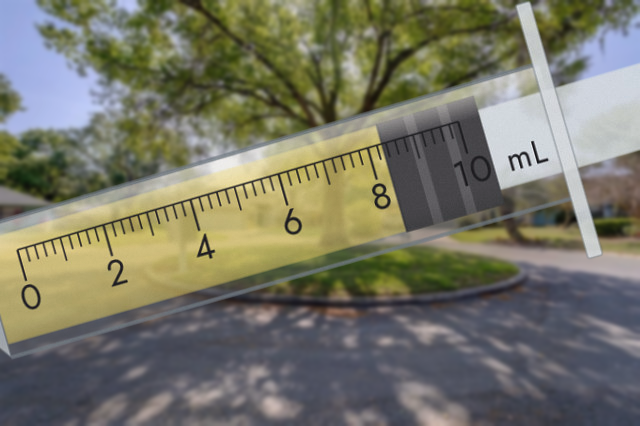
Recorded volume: 8.3
